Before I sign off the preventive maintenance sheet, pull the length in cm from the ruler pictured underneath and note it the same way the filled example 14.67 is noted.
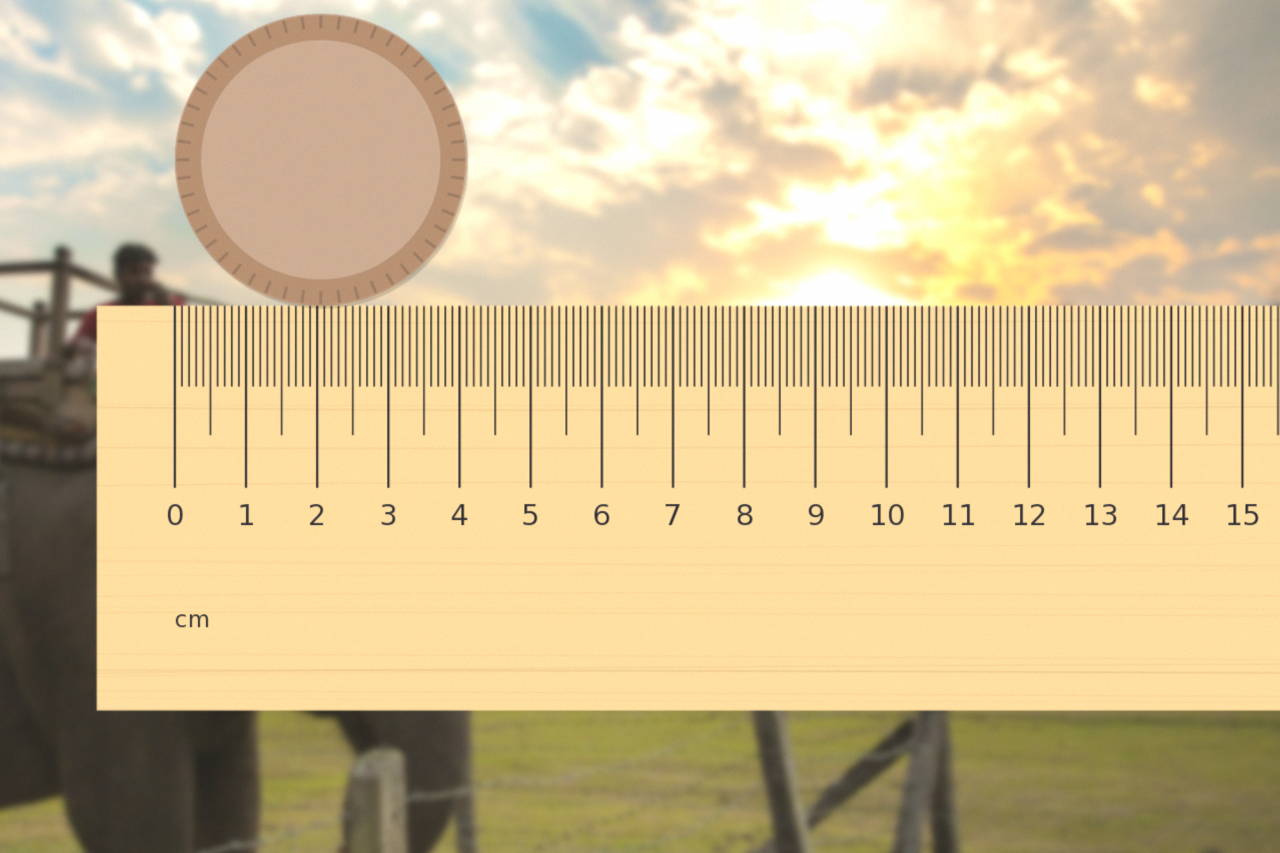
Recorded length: 4.1
